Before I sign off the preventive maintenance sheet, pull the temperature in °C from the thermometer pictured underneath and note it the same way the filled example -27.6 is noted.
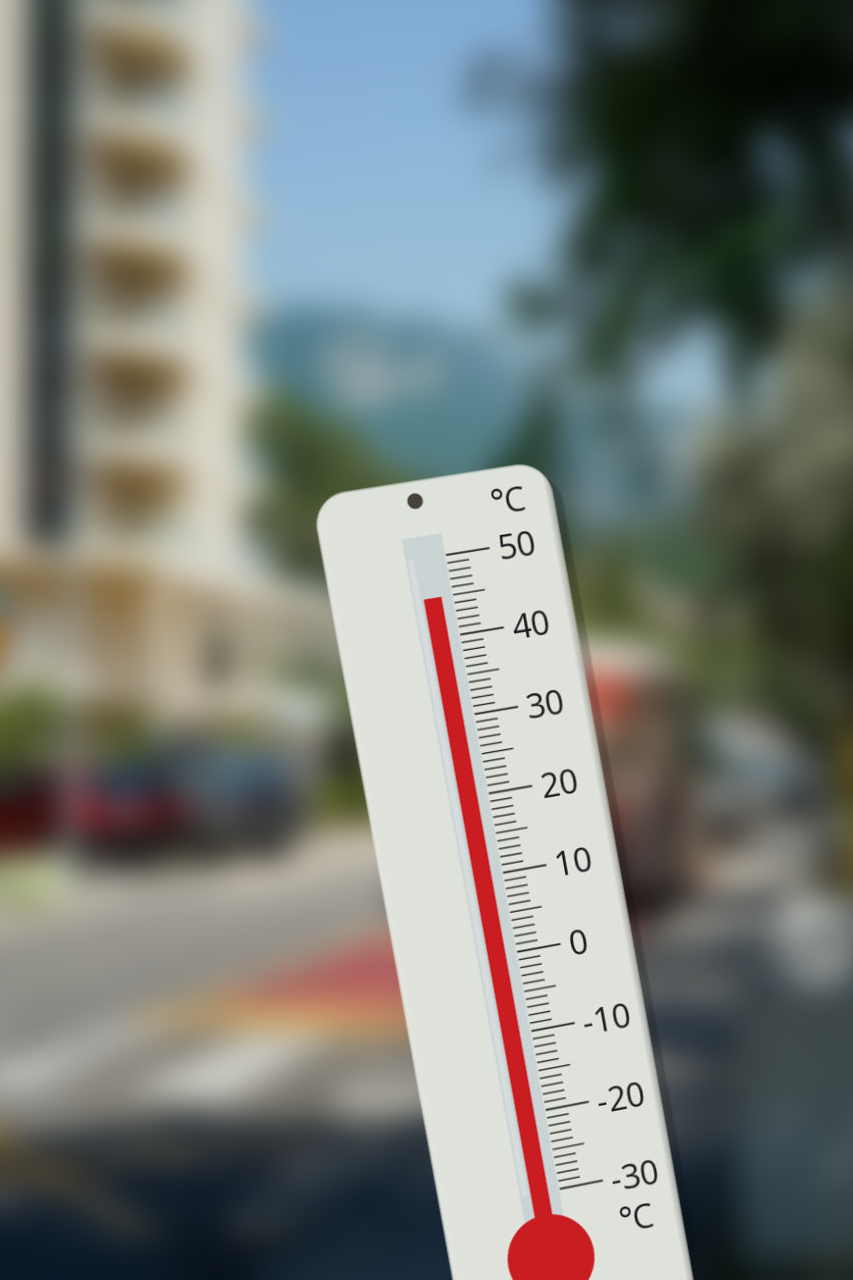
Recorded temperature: 45
